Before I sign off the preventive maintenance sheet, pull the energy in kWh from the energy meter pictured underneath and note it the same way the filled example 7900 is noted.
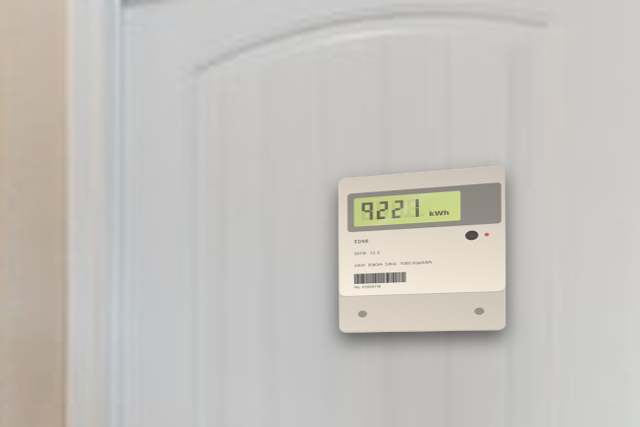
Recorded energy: 9221
